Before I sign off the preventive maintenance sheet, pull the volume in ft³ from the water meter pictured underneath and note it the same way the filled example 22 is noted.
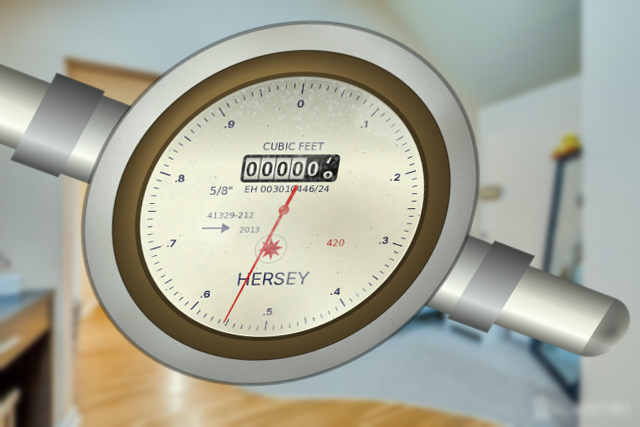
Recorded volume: 7.55
